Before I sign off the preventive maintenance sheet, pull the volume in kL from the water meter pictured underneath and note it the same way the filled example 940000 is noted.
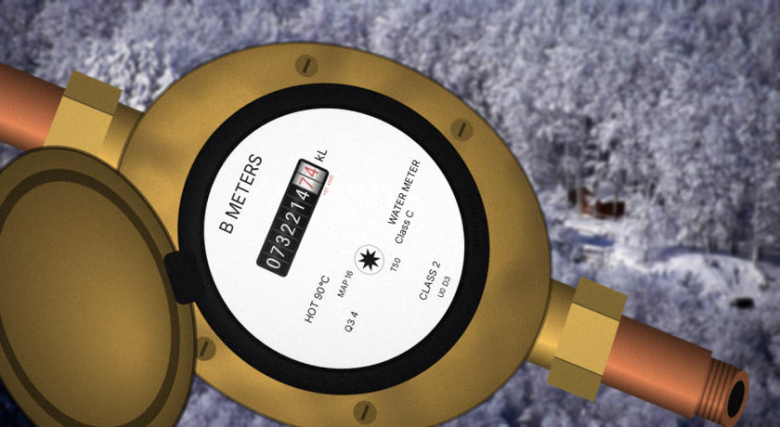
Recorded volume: 732214.74
